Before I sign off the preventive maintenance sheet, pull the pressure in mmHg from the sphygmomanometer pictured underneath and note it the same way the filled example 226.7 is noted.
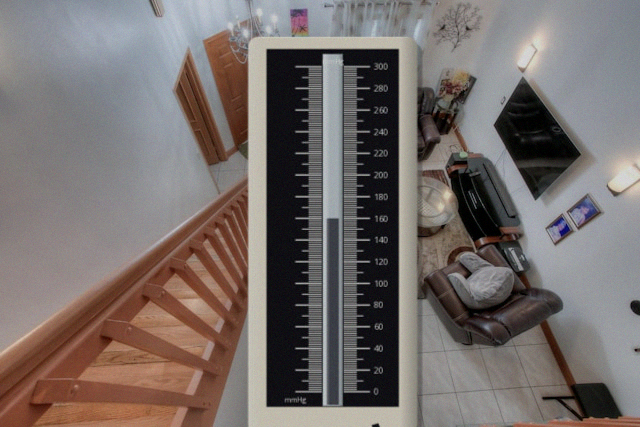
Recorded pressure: 160
